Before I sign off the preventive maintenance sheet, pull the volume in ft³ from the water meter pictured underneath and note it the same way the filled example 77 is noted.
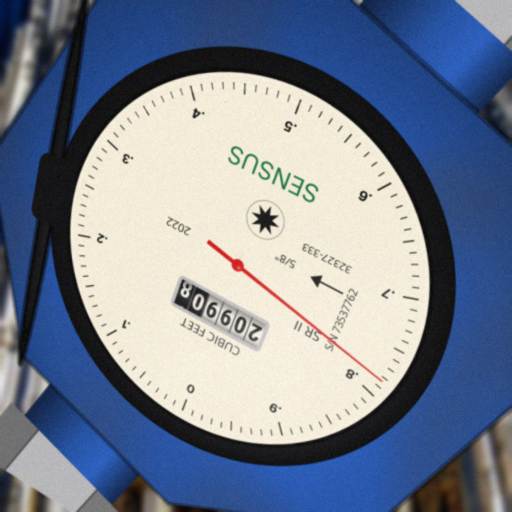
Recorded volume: 209907.78
